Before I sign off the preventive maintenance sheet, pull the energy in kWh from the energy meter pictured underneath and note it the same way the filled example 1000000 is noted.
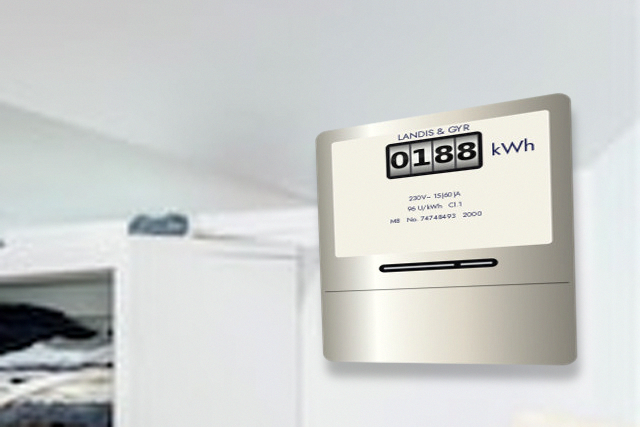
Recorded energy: 188
